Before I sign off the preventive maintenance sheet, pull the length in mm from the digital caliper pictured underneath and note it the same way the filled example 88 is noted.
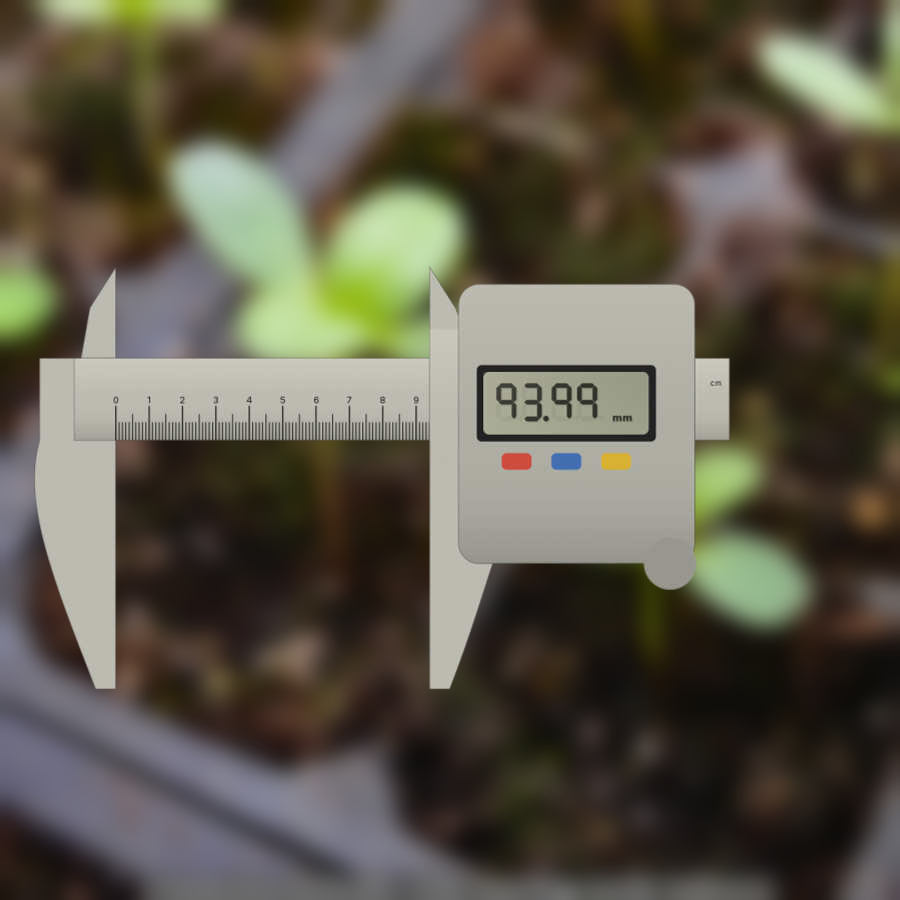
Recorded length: 93.99
